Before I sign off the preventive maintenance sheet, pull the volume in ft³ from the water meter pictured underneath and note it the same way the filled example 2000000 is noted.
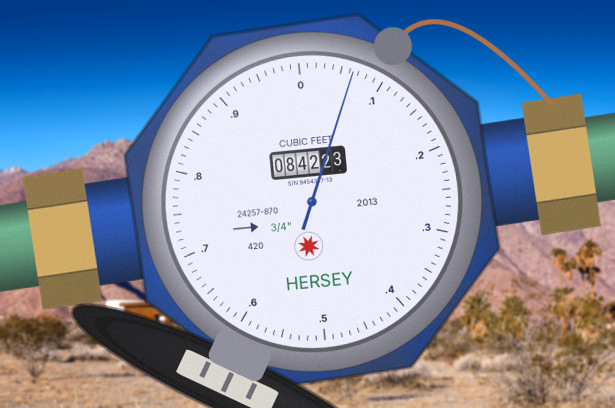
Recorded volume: 84223.06
